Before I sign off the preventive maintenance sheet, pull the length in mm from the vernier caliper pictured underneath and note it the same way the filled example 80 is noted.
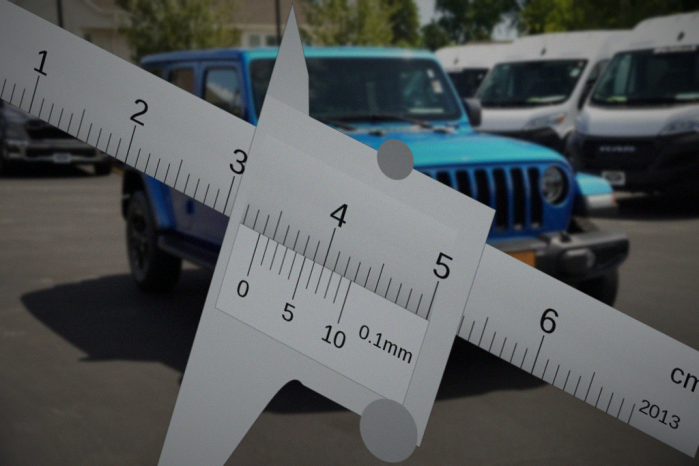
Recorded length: 33.7
